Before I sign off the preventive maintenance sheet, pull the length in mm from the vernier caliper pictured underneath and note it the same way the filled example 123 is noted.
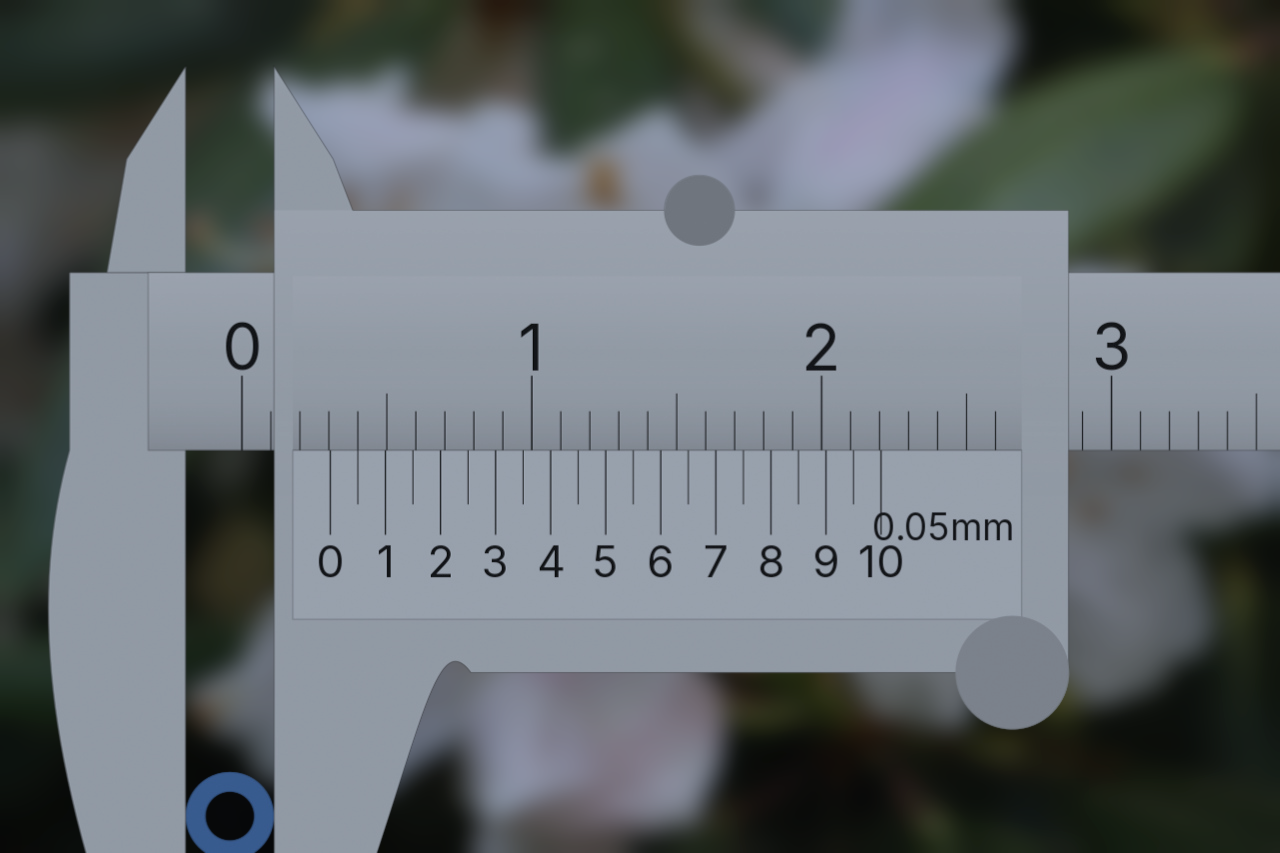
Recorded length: 3.05
